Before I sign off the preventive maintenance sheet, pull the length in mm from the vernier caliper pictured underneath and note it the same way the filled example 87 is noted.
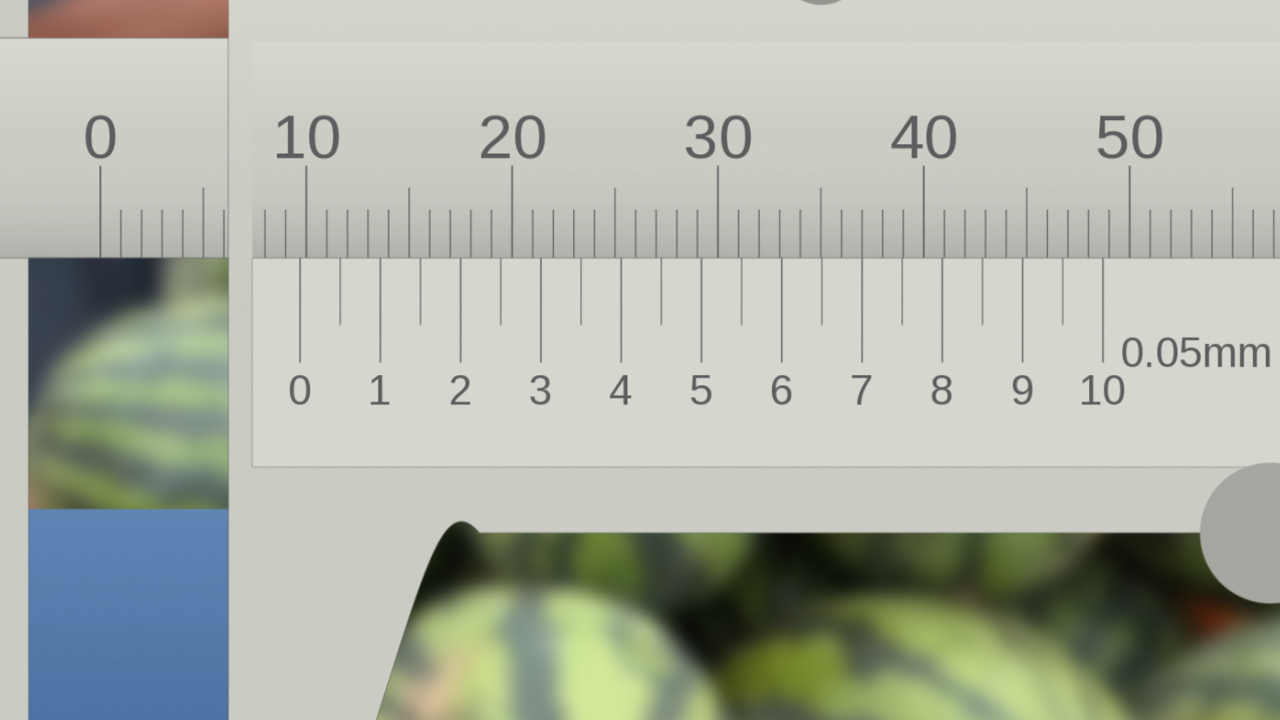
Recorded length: 9.7
